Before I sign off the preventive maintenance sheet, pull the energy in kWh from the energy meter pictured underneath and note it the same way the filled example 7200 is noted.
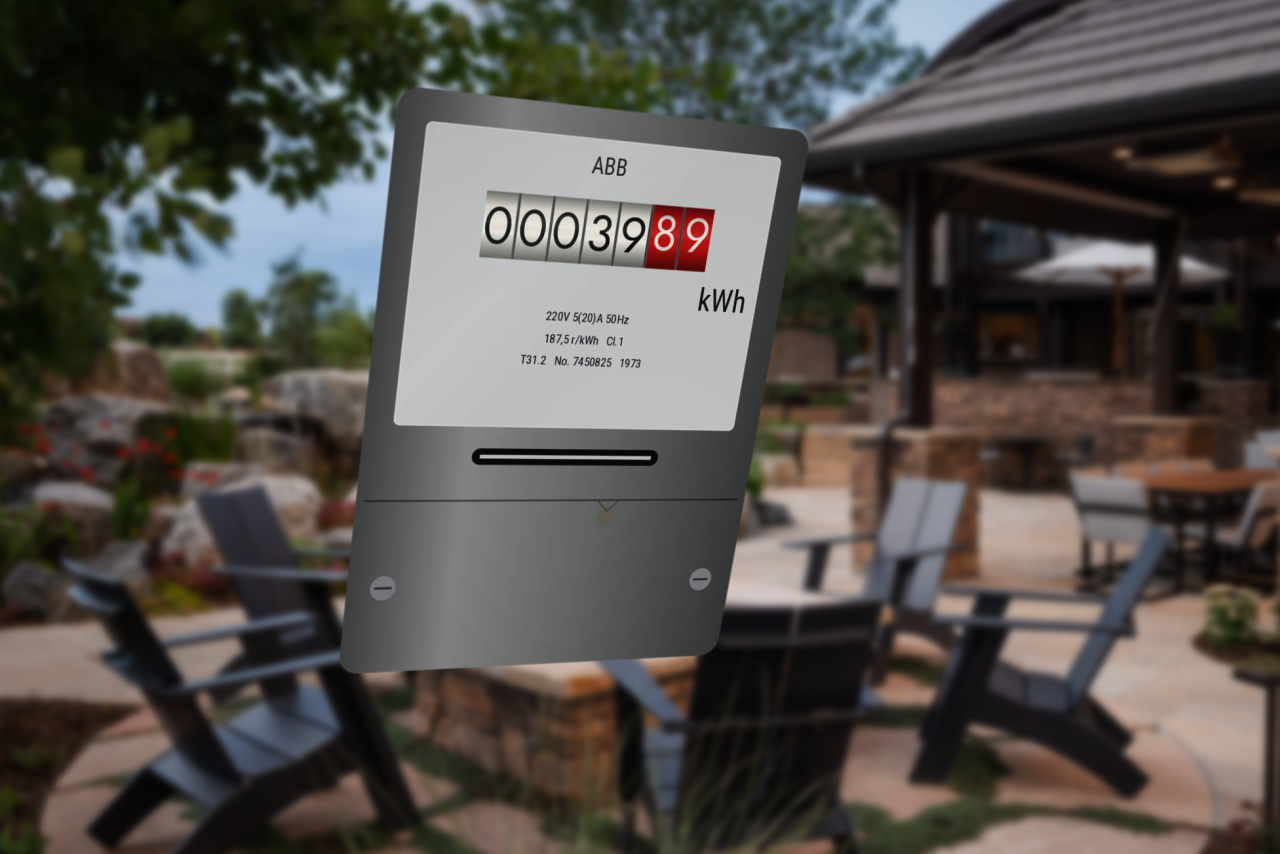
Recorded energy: 39.89
